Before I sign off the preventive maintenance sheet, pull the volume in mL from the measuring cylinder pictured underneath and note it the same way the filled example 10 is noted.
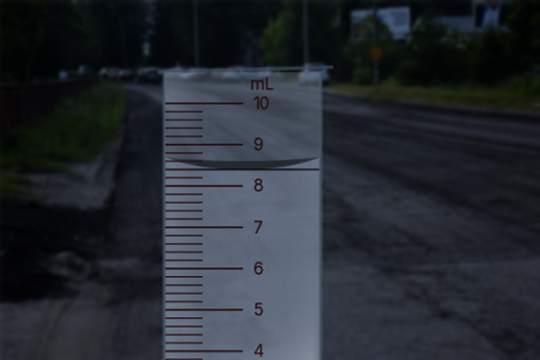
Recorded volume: 8.4
